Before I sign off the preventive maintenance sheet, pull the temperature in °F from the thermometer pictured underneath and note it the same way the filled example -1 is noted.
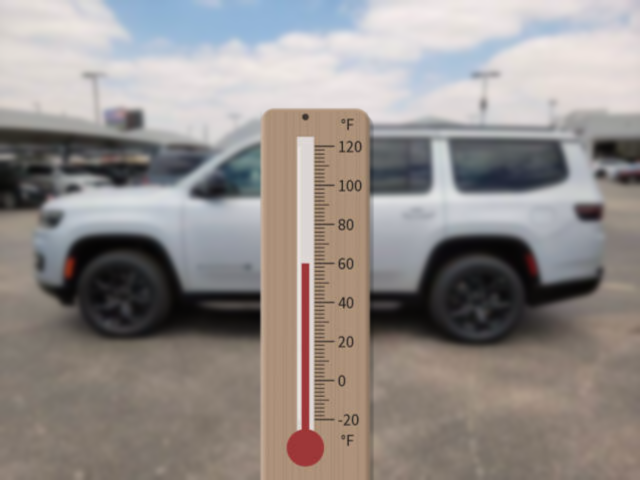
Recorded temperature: 60
